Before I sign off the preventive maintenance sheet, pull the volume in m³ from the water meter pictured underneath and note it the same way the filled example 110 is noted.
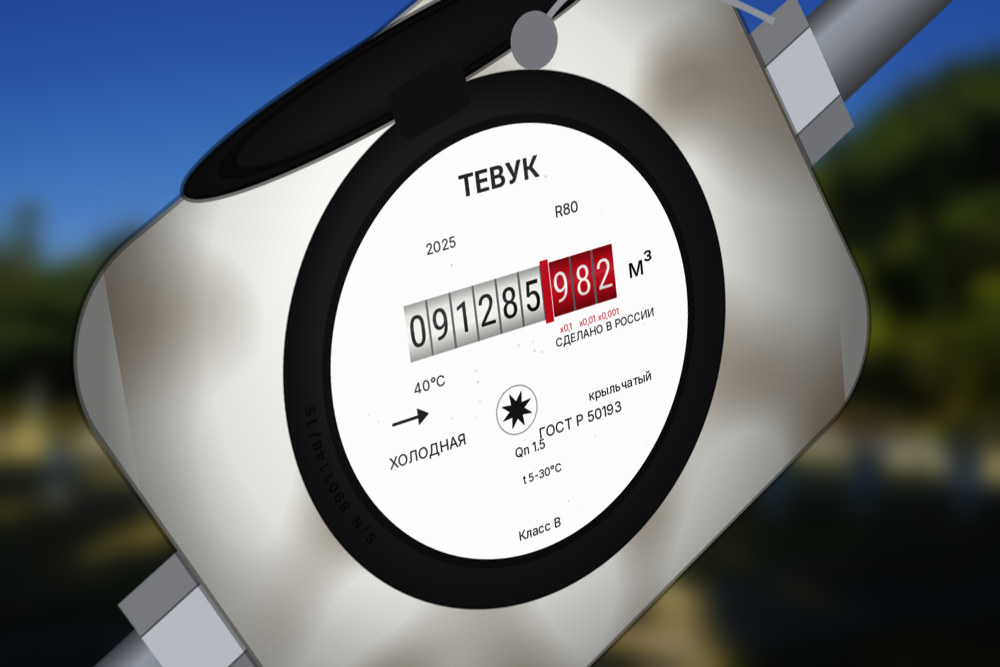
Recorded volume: 91285.982
